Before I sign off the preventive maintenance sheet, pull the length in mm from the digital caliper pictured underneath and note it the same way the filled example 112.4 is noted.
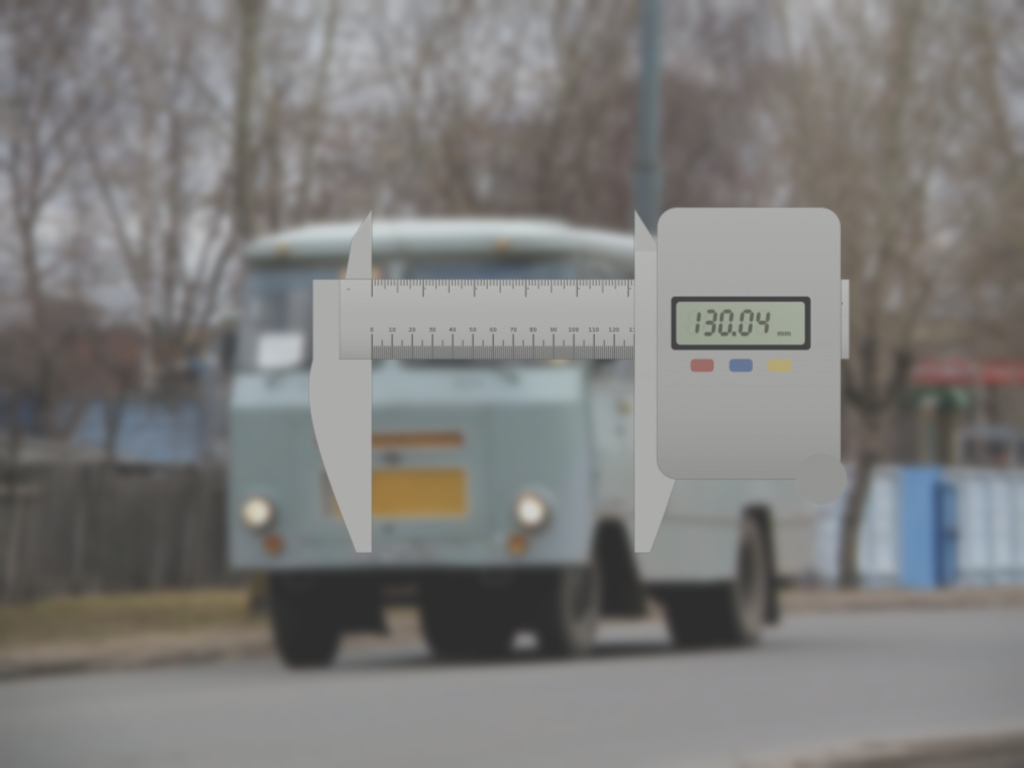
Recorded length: 130.04
